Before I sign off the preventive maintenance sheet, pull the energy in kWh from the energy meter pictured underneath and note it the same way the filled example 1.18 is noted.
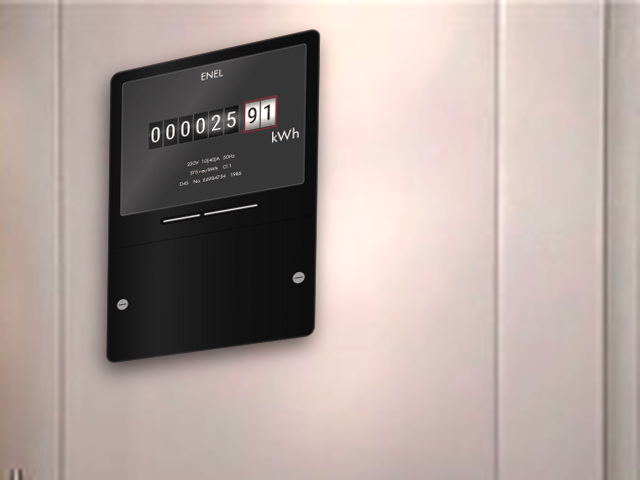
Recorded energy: 25.91
